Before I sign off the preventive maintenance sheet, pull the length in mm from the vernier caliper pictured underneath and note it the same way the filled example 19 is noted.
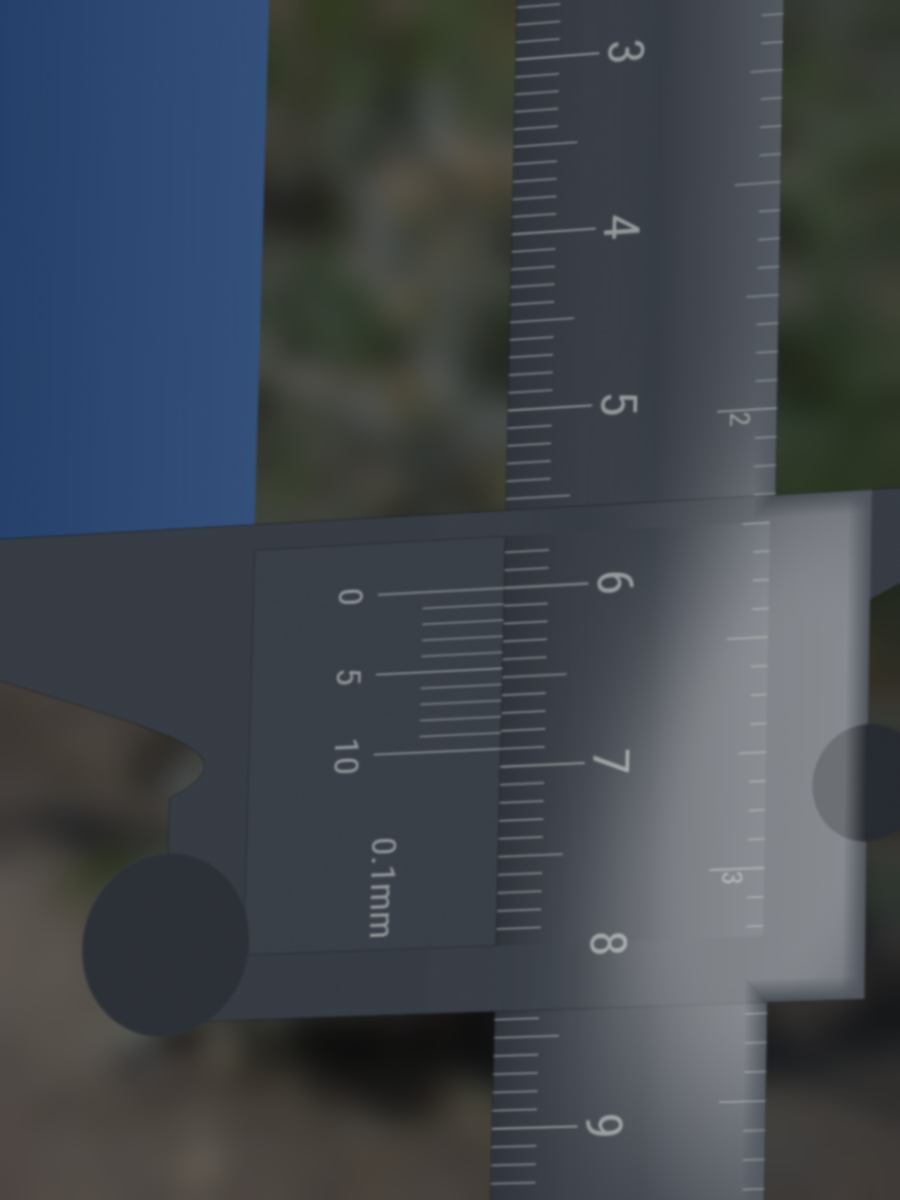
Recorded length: 60.0
